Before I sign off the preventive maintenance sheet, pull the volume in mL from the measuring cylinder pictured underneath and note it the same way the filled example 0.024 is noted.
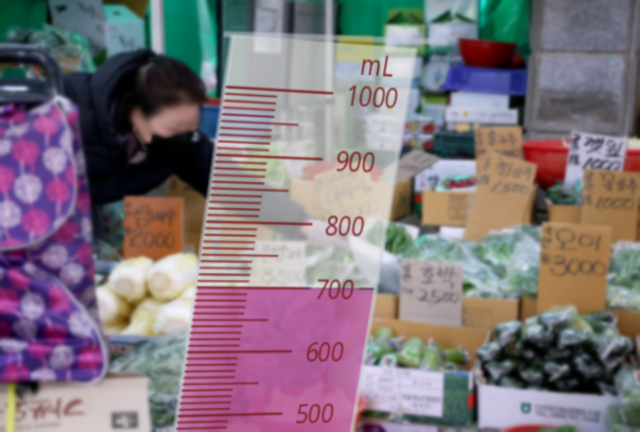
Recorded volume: 700
